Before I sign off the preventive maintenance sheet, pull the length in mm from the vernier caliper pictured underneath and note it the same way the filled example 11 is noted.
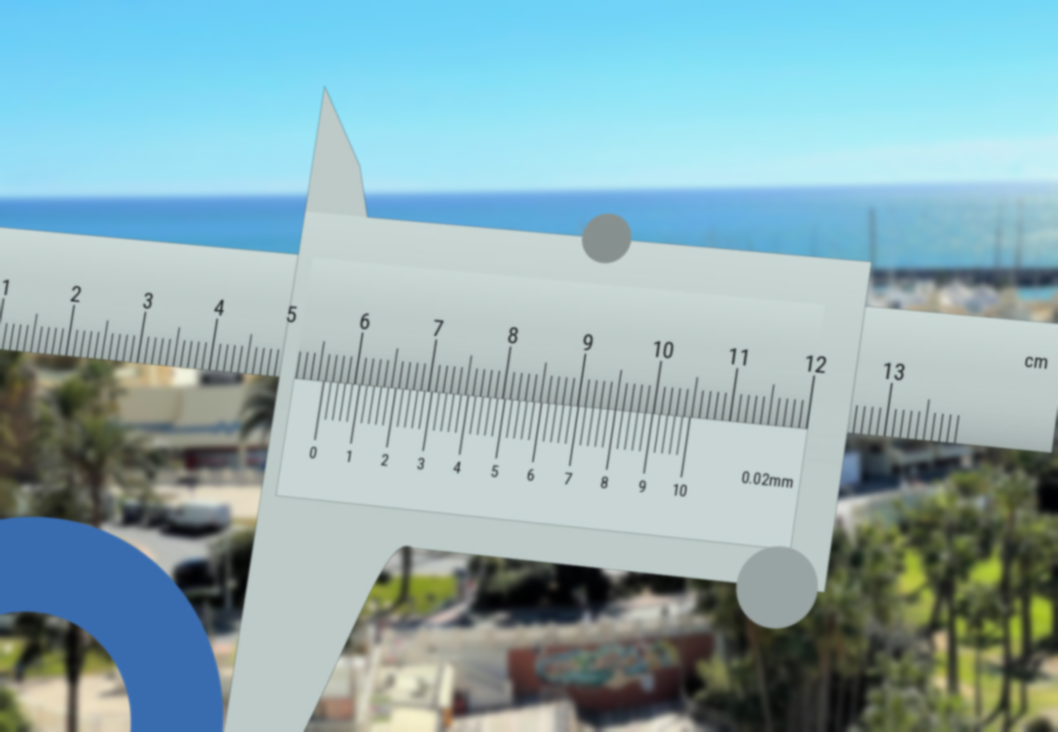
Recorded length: 55.8
